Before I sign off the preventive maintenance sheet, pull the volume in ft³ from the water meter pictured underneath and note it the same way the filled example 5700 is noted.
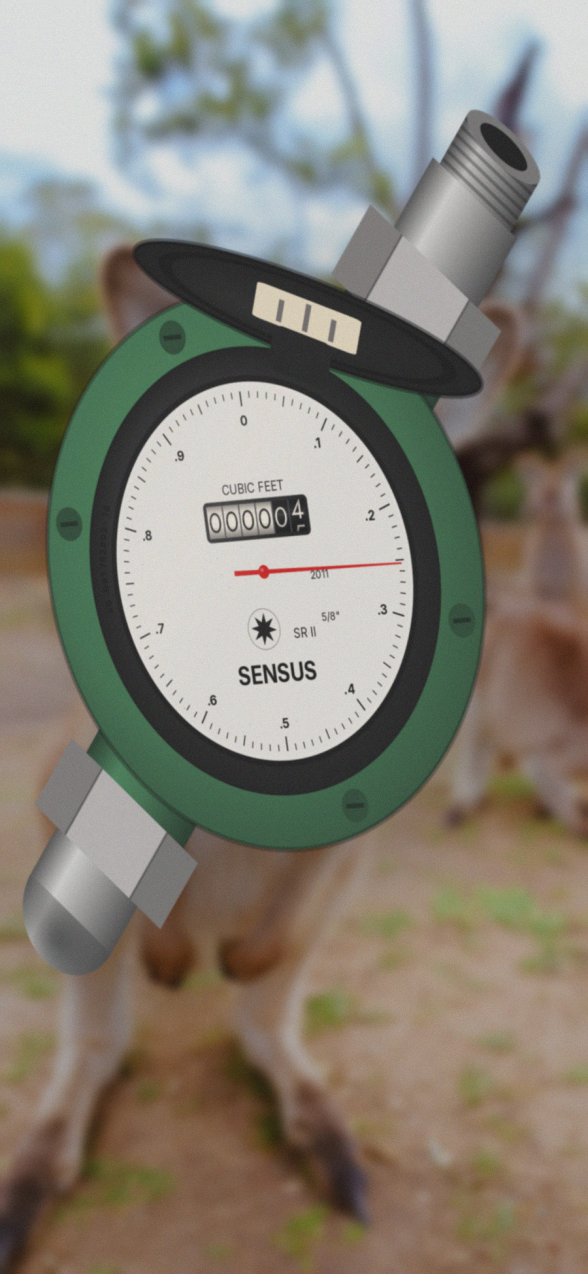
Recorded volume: 4.25
